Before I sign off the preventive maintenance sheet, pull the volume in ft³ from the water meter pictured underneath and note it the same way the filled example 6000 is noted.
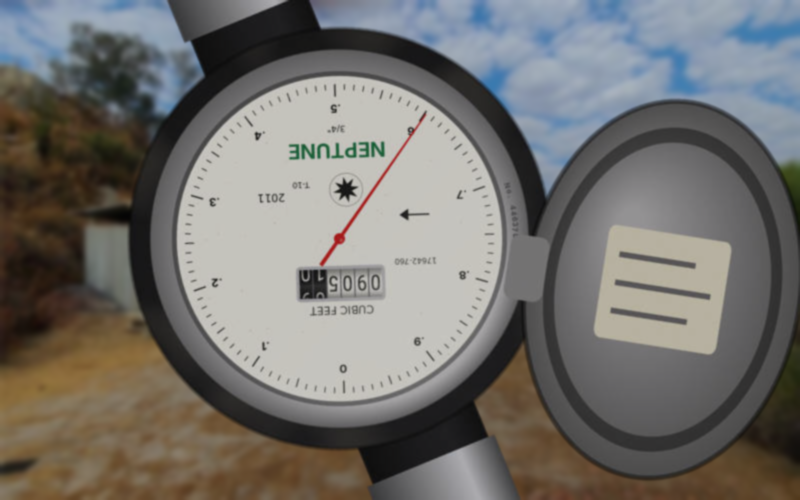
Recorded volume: 90509.60
